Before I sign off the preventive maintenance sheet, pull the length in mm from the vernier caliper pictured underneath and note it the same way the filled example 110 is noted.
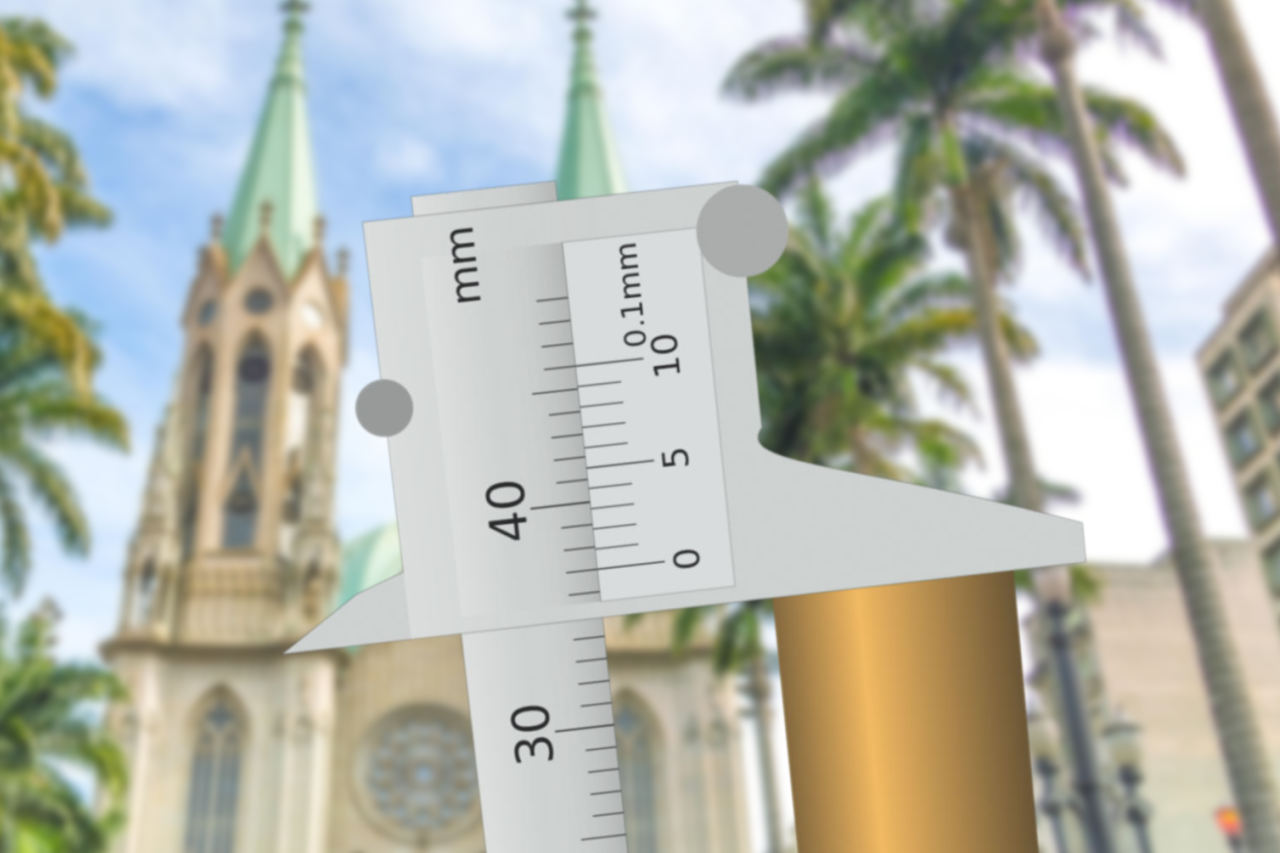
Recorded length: 37.0
